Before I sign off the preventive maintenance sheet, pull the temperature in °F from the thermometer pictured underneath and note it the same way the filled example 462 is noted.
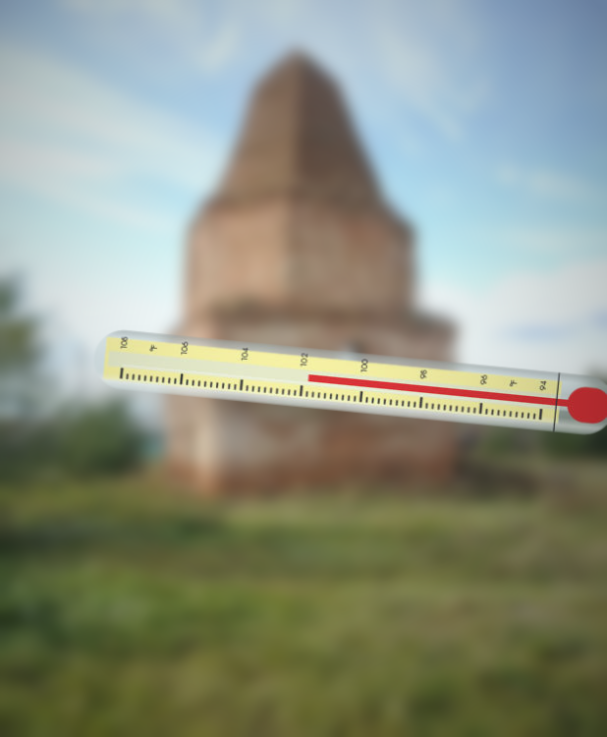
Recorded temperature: 101.8
